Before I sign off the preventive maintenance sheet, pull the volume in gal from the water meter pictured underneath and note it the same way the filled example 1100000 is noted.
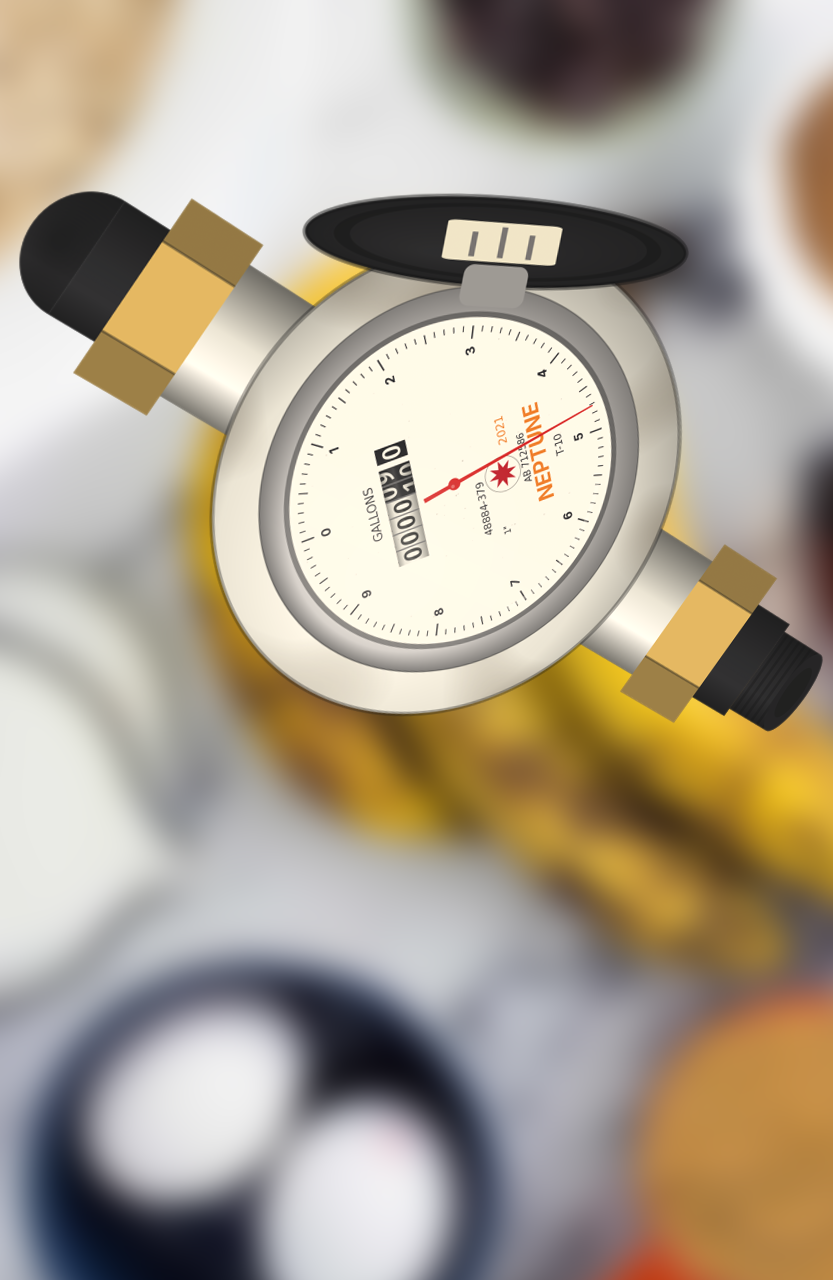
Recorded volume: 94.7
